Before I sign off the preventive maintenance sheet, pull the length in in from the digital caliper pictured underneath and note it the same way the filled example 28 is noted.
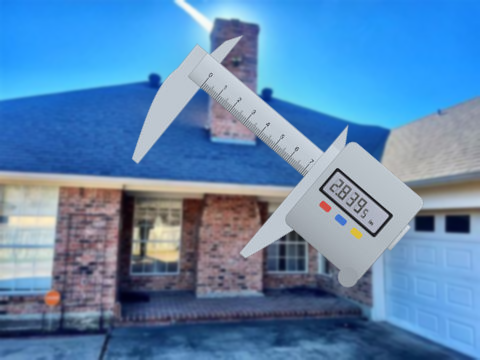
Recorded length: 2.8395
